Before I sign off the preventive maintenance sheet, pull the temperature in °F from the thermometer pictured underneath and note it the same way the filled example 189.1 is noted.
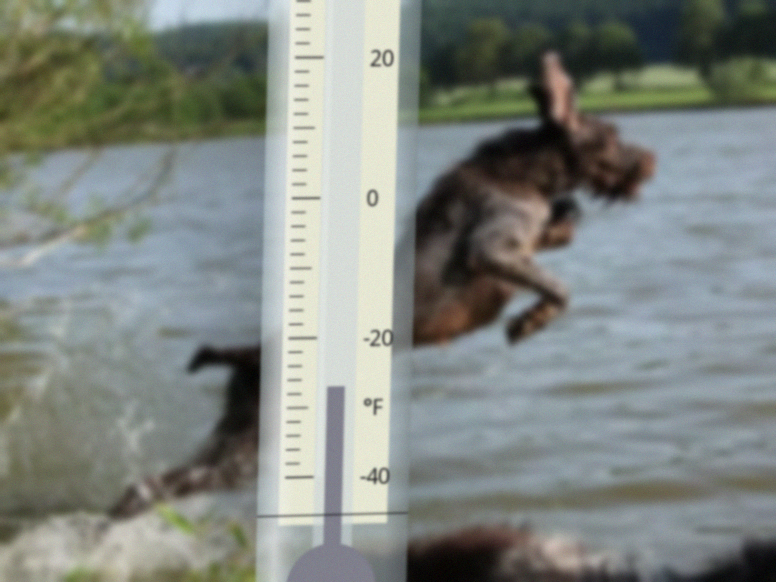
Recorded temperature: -27
